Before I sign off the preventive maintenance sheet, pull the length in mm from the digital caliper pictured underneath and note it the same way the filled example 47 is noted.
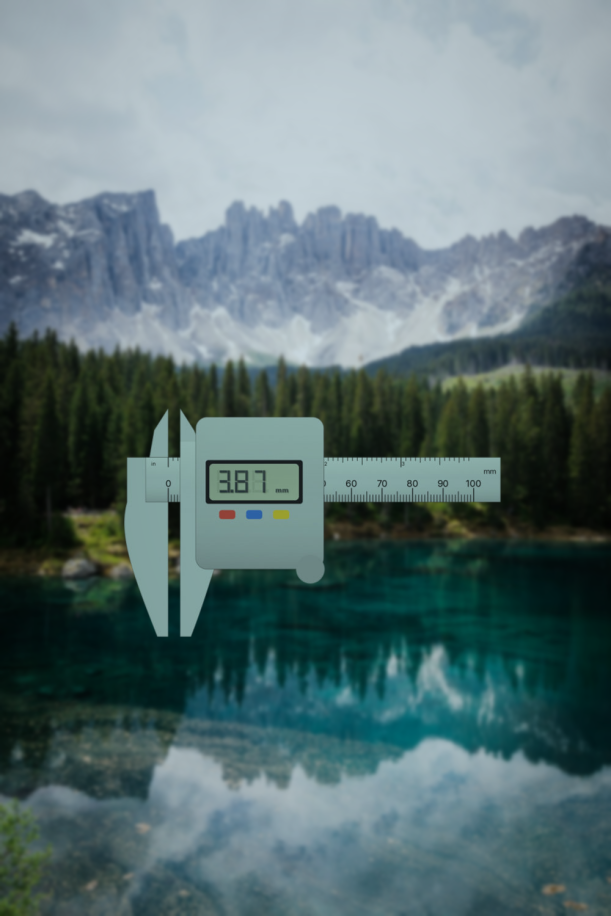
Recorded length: 3.87
